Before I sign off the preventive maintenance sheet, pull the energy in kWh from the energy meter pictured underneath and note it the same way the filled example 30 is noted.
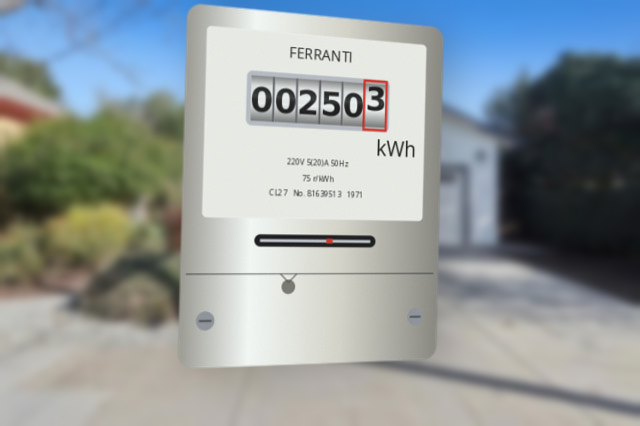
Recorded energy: 250.3
